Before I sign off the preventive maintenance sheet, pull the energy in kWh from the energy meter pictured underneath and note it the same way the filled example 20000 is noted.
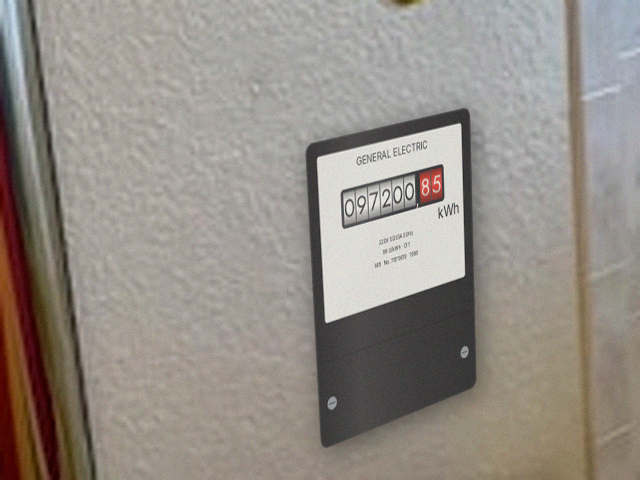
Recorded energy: 97200.85
